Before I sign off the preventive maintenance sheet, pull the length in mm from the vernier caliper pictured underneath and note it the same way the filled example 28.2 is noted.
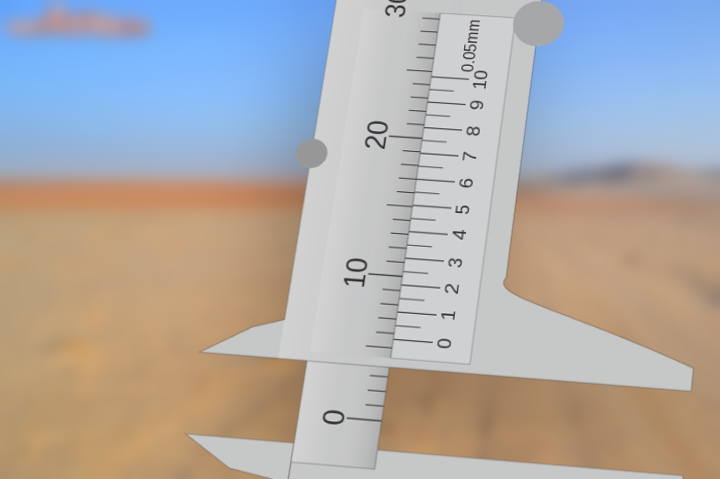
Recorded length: 5.6
